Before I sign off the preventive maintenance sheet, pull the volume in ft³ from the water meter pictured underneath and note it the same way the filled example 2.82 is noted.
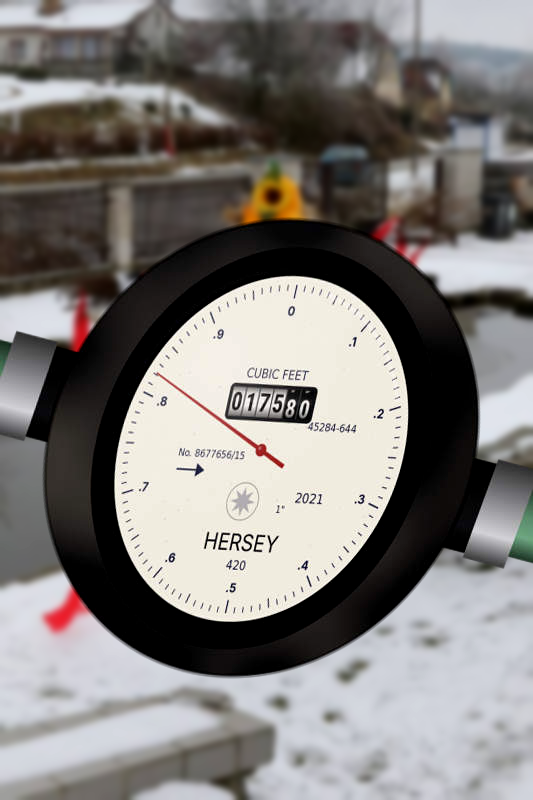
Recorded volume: 17579.82
